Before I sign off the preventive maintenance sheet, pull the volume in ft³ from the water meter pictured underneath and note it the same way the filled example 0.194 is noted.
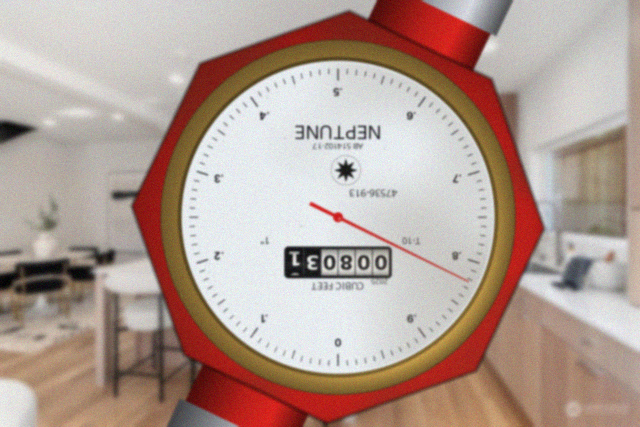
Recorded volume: 8030.82
